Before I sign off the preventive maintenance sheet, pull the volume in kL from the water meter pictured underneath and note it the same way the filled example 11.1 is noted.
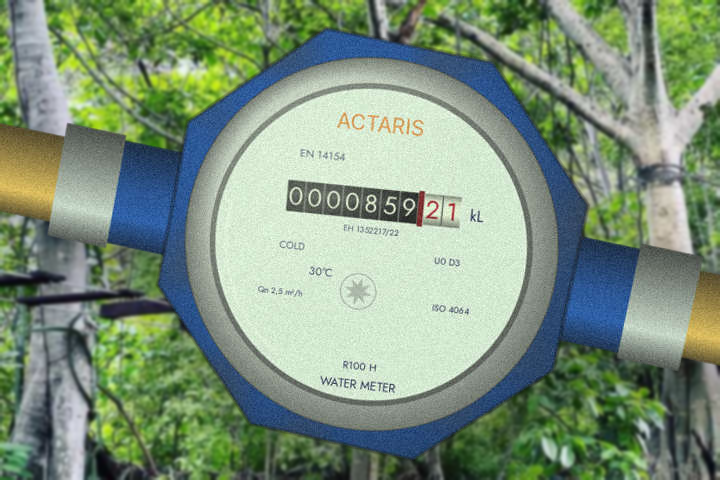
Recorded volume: 859.21
